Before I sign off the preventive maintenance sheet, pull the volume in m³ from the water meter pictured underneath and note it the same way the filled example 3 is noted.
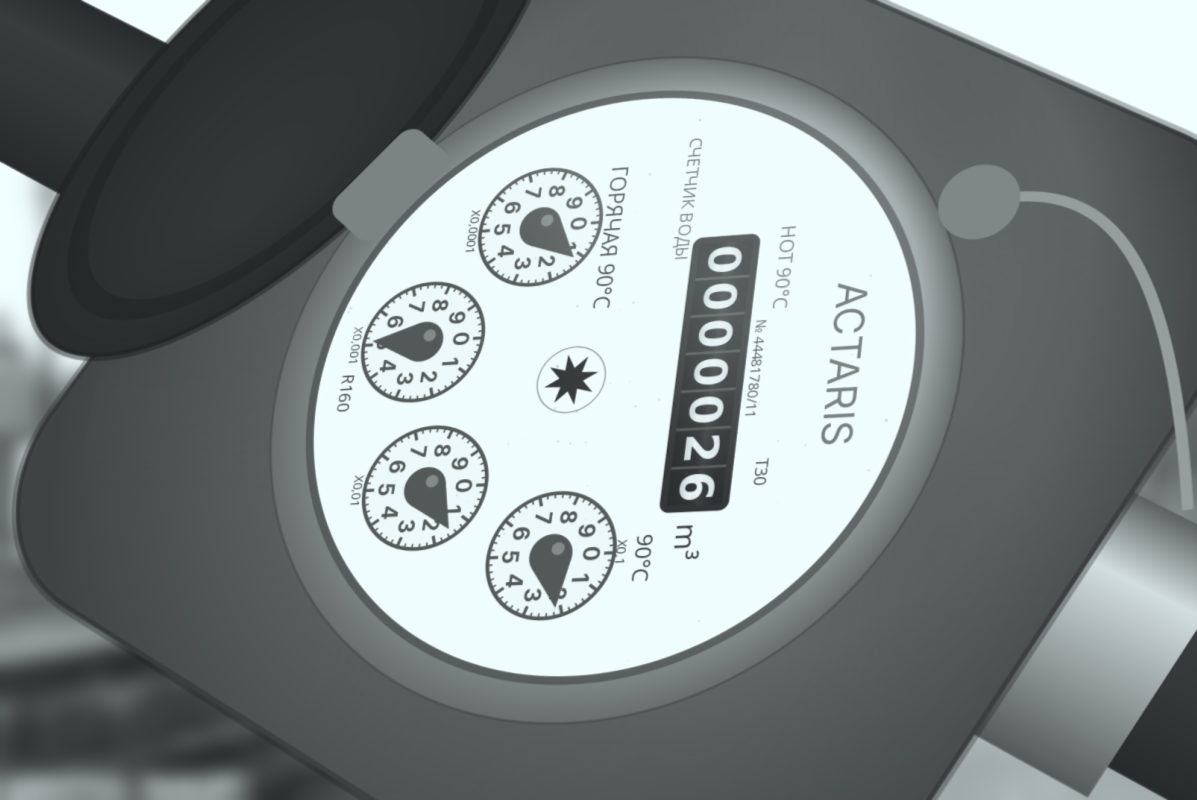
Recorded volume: 26.2151
